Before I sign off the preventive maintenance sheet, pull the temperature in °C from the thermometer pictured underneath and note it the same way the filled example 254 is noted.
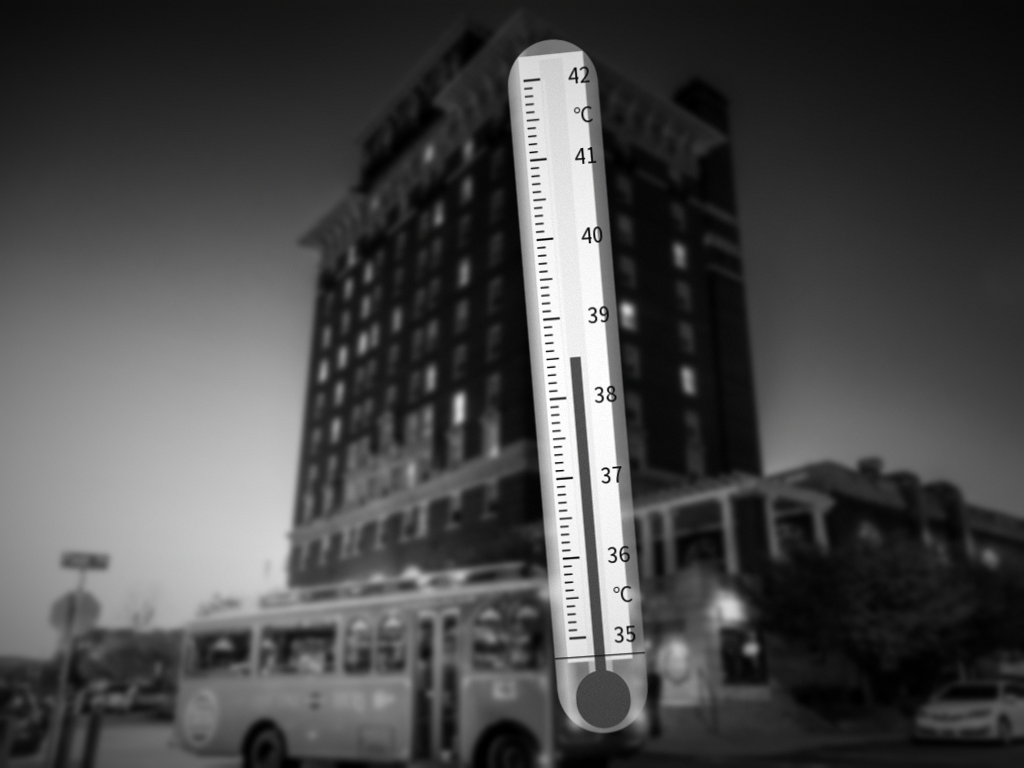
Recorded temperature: 38.5
